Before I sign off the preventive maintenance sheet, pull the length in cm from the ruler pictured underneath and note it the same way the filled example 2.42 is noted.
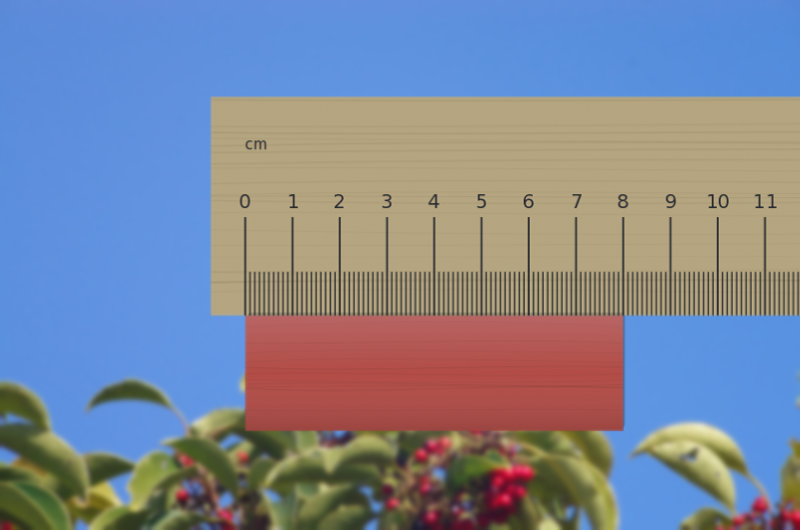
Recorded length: 8
